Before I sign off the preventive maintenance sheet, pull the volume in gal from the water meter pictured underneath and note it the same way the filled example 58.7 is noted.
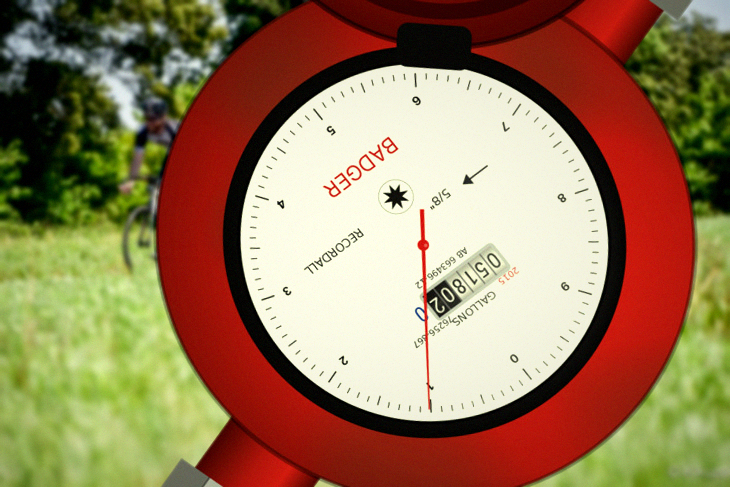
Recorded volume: 518021.0
